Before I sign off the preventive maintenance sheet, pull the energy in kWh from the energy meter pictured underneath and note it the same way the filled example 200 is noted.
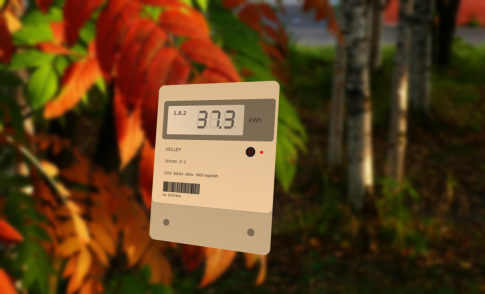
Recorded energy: 37.3
